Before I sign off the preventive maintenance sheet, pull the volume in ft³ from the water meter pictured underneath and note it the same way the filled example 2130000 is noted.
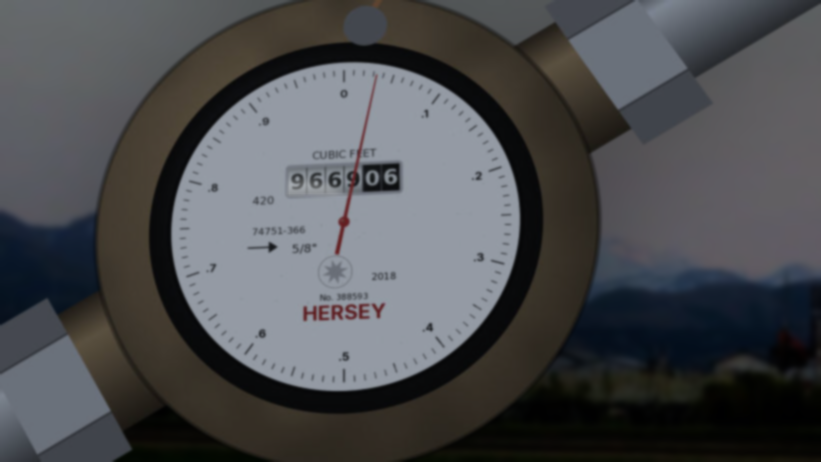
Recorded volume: 966906.03
